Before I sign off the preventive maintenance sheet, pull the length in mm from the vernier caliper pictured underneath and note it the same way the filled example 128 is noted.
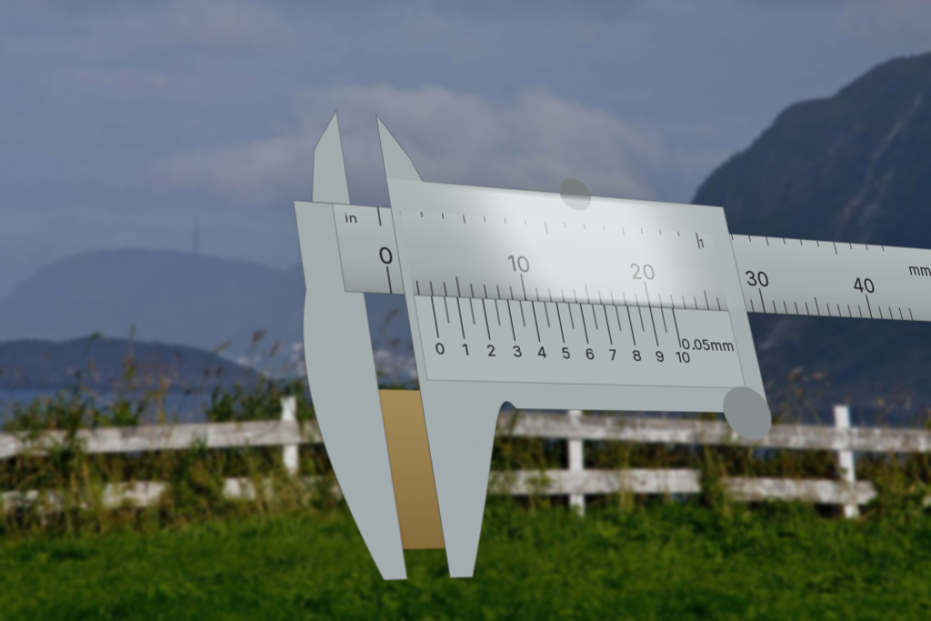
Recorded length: 2.9
